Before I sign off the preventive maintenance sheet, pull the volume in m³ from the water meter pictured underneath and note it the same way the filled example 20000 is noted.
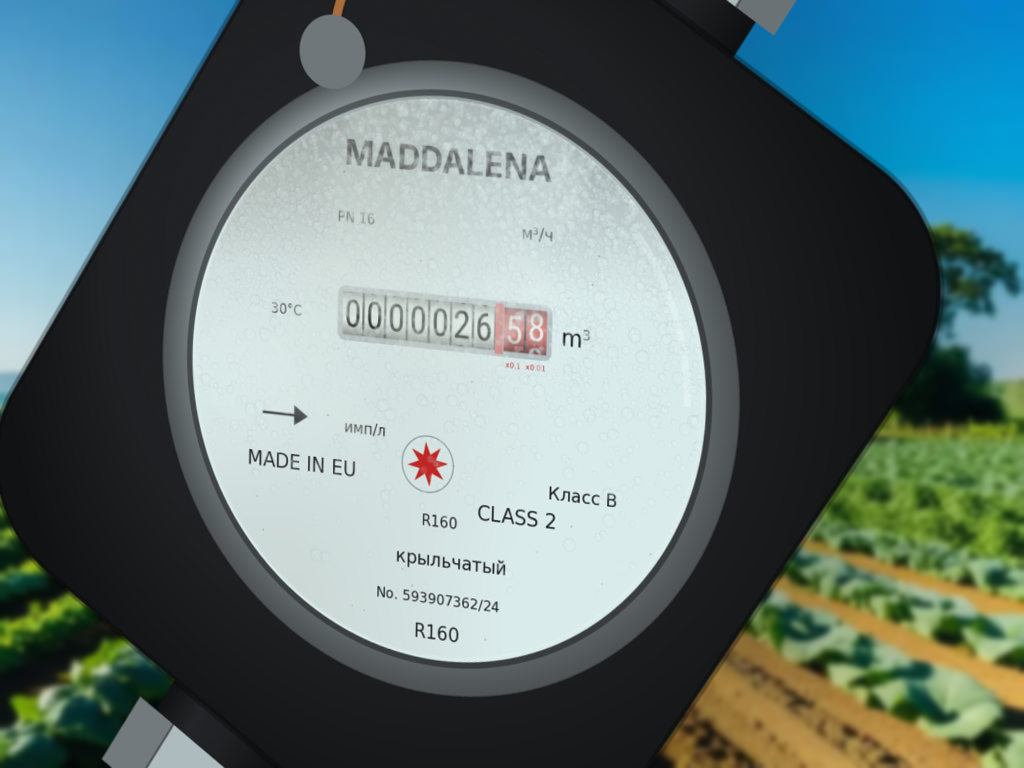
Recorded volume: 26.58
